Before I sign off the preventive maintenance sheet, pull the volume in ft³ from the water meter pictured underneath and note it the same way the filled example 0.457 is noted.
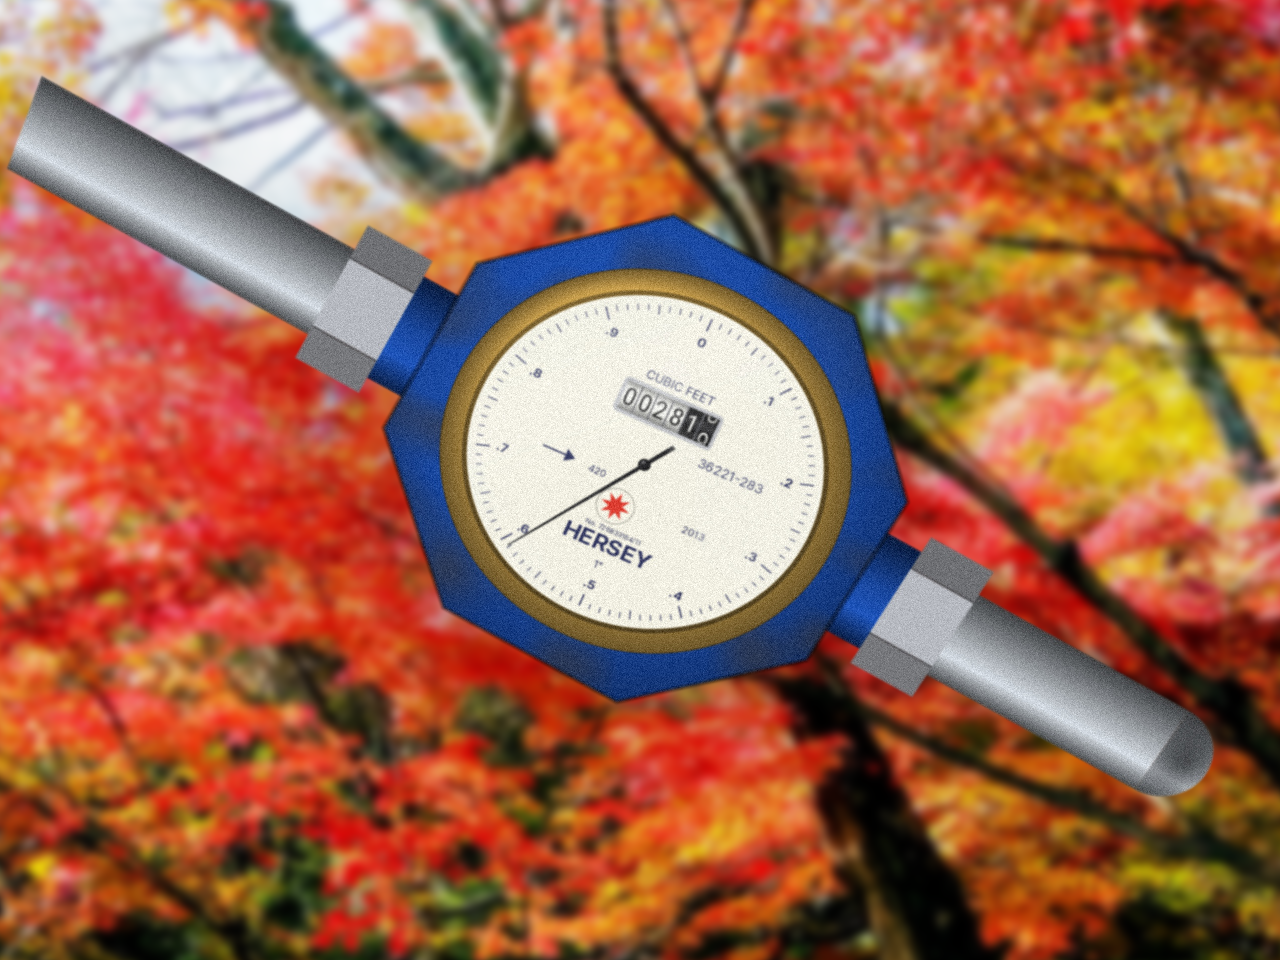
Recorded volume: 2818.59
